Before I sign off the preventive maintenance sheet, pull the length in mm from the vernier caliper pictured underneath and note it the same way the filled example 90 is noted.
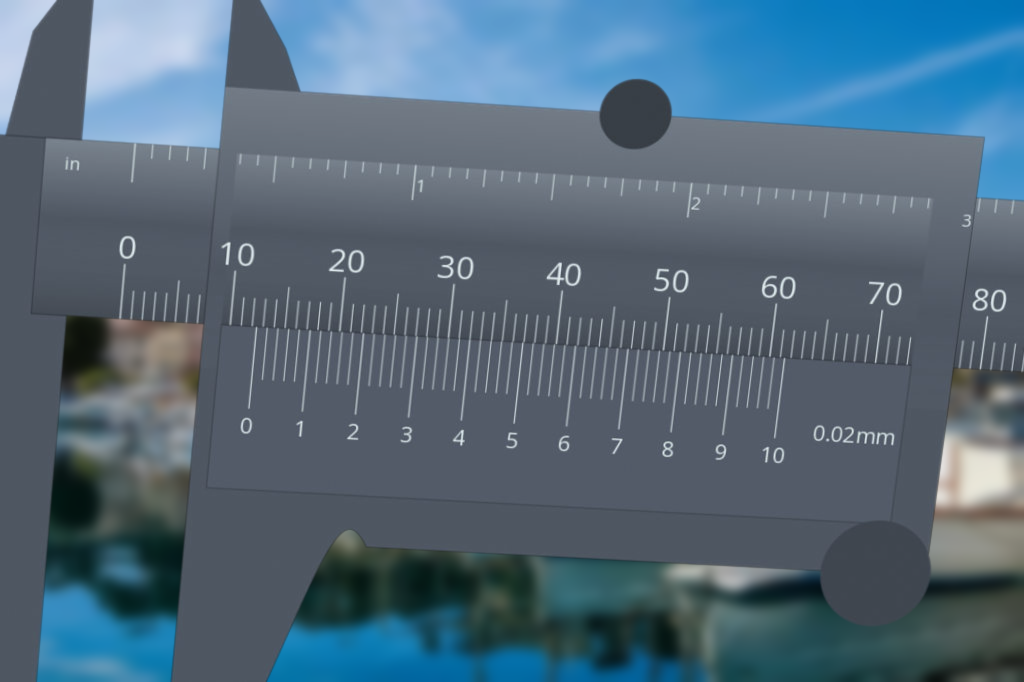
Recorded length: 12.4
